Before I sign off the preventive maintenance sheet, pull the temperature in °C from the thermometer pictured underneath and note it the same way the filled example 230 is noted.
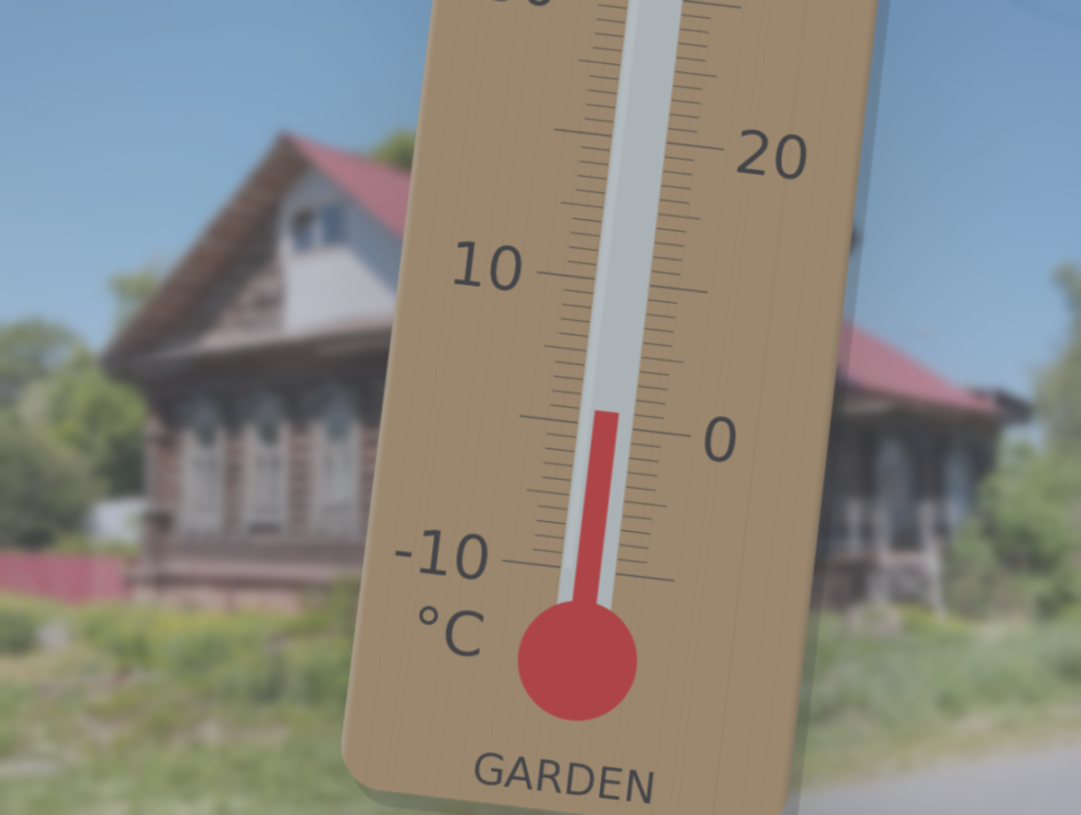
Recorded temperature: 1
